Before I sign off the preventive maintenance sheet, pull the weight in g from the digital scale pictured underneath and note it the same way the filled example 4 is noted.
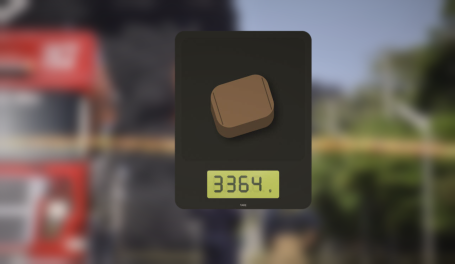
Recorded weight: 3364
